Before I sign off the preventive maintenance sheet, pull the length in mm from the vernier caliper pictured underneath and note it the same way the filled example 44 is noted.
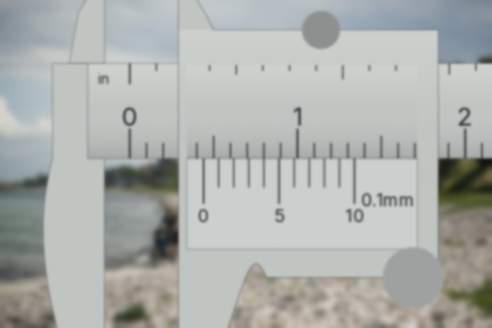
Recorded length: 4.4
